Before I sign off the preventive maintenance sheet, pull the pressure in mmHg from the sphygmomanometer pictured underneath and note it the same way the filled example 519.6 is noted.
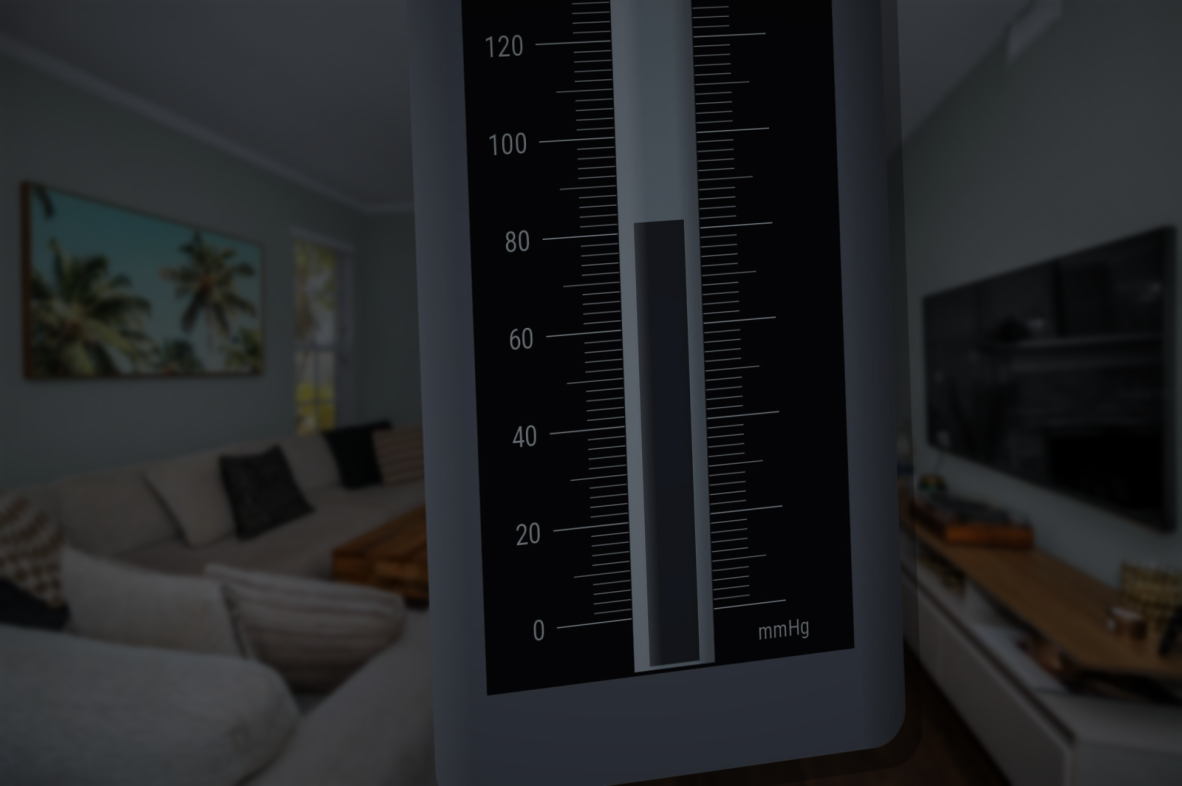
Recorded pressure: 82
